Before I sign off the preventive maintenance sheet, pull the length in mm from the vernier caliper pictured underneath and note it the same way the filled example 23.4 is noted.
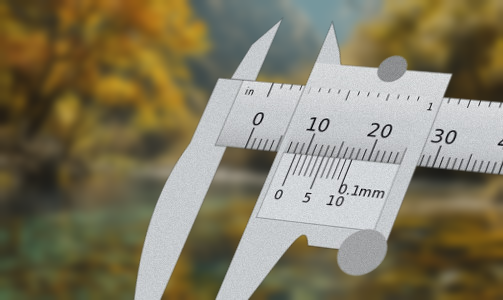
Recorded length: 8.4
